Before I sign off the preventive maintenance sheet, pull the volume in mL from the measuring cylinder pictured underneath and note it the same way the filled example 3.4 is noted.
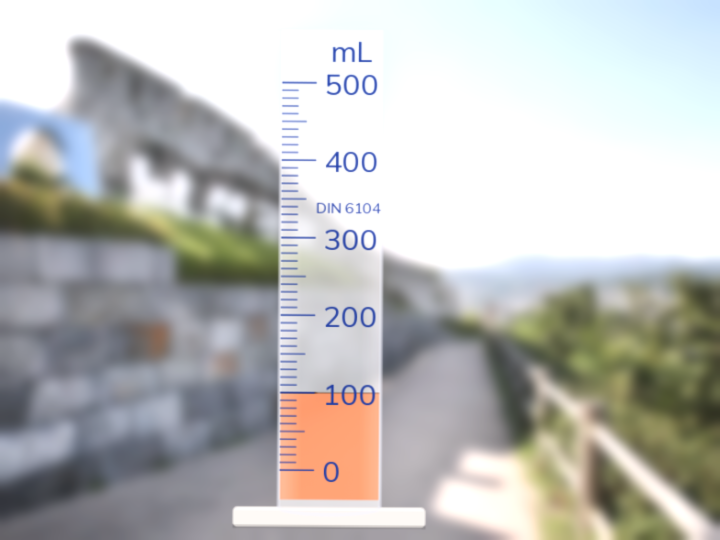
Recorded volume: 100
